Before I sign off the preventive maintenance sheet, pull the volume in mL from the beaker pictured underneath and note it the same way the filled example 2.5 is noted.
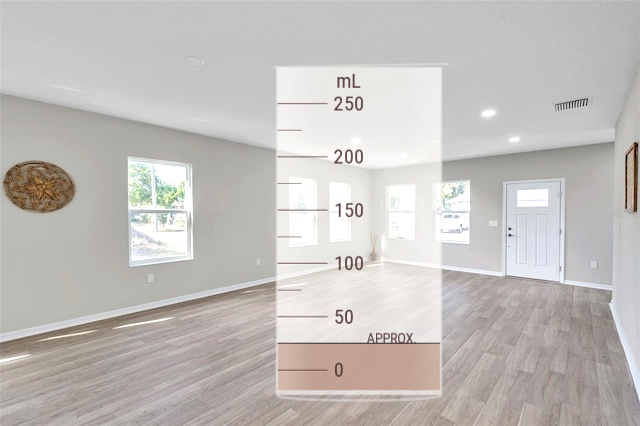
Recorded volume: 25
